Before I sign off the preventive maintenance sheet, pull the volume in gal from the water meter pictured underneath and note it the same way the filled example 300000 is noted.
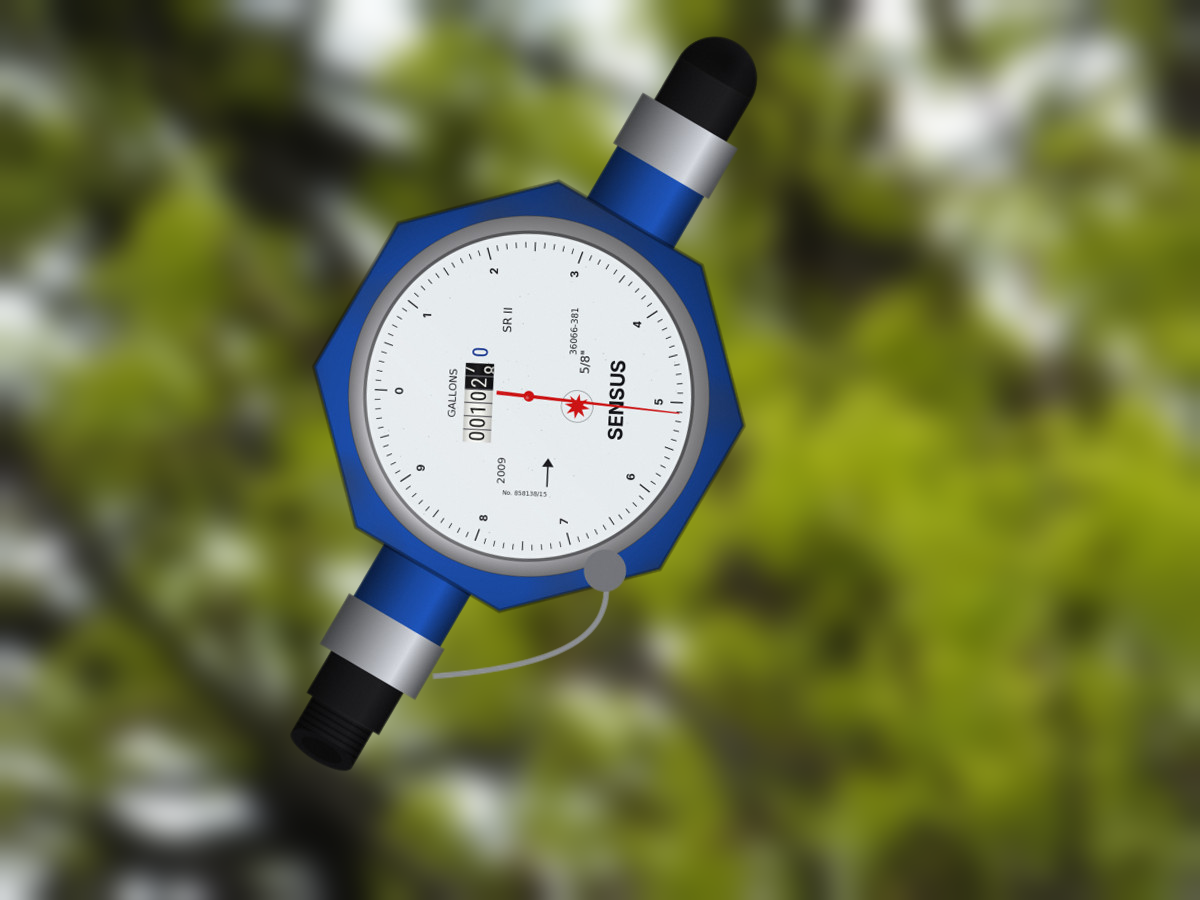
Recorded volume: 10275.1
